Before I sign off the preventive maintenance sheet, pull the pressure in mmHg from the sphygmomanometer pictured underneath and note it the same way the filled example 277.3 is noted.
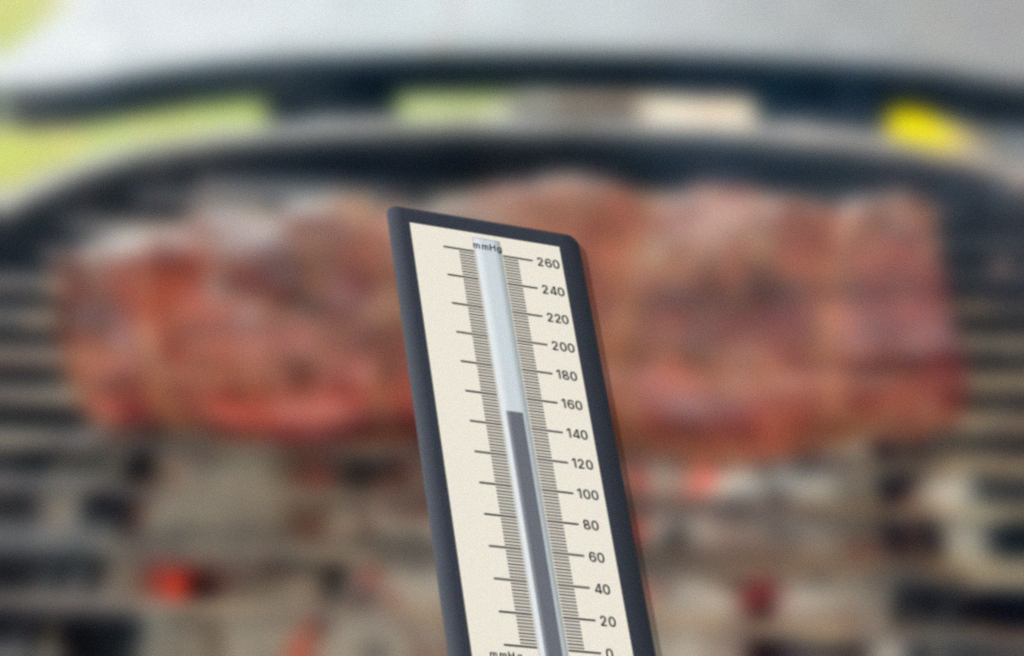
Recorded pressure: 150
